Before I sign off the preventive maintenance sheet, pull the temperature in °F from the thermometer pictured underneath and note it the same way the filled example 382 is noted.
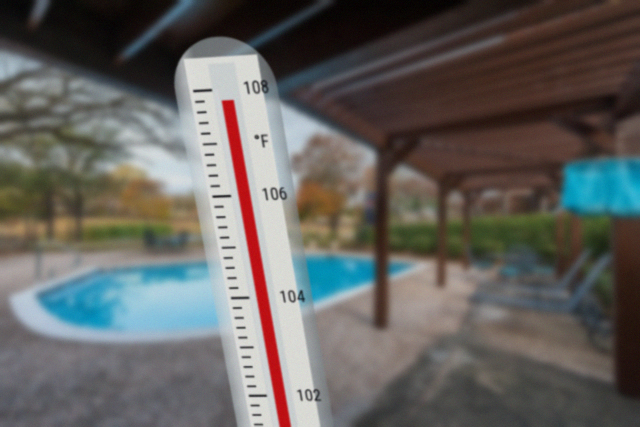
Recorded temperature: 107.8
